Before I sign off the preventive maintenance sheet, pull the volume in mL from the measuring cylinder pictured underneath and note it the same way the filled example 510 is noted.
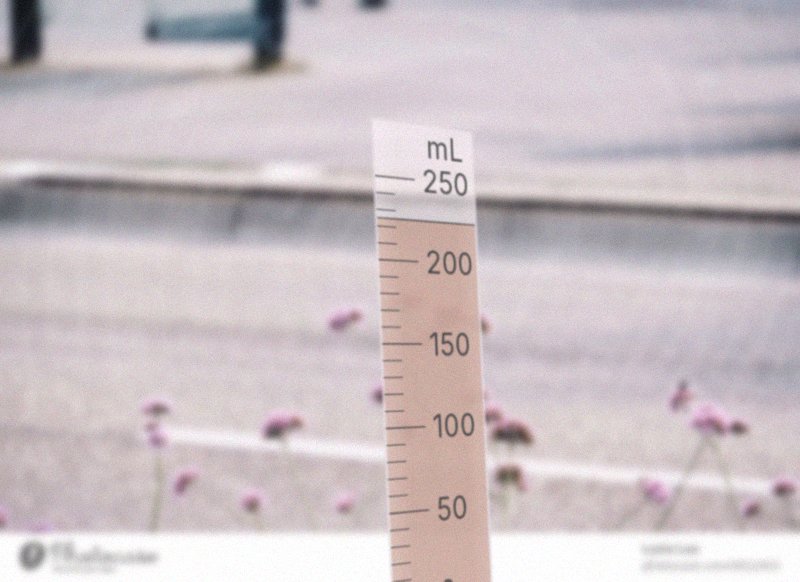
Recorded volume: 225
